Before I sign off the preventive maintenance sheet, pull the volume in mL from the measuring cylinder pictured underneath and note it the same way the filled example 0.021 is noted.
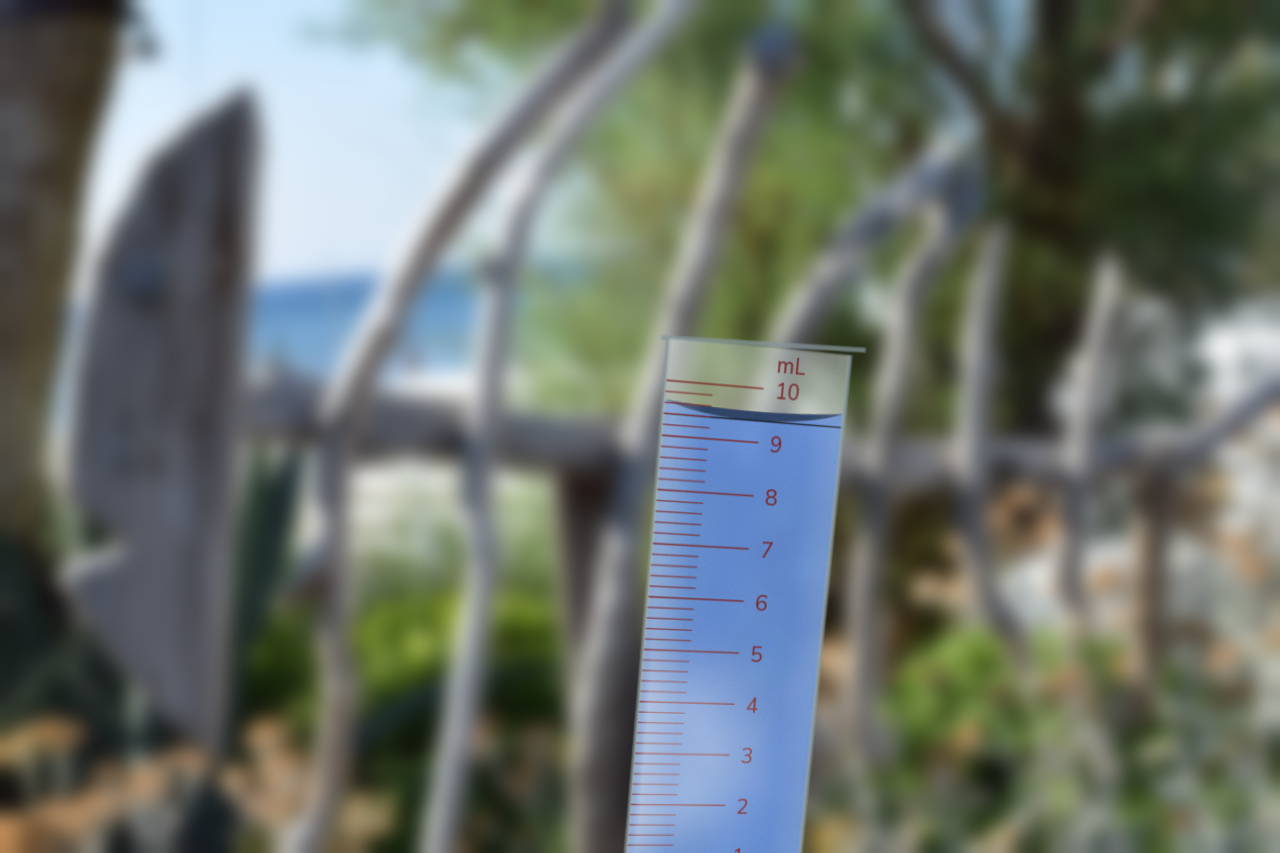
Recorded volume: 9.4
